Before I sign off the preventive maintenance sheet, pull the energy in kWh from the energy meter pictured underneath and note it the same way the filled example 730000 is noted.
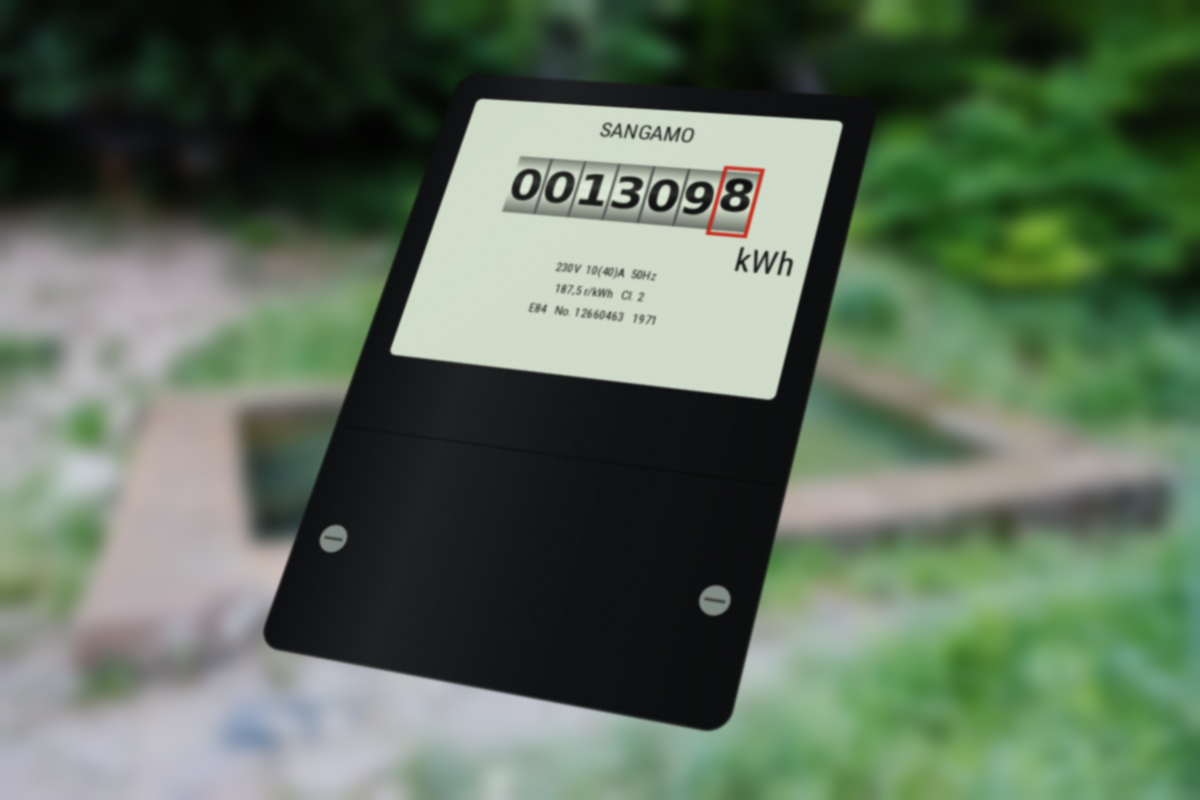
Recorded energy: 1309.8
